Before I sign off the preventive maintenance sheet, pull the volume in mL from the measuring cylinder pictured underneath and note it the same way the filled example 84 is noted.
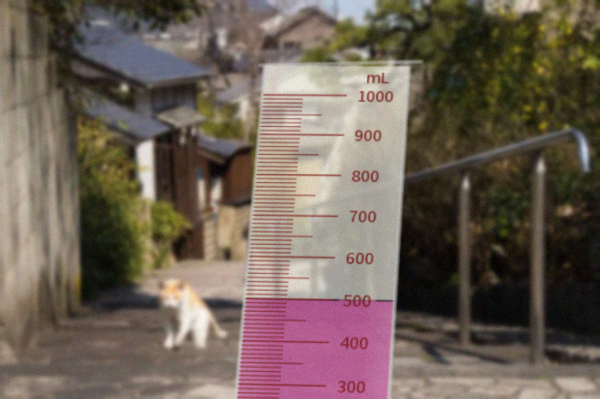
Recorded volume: 500
